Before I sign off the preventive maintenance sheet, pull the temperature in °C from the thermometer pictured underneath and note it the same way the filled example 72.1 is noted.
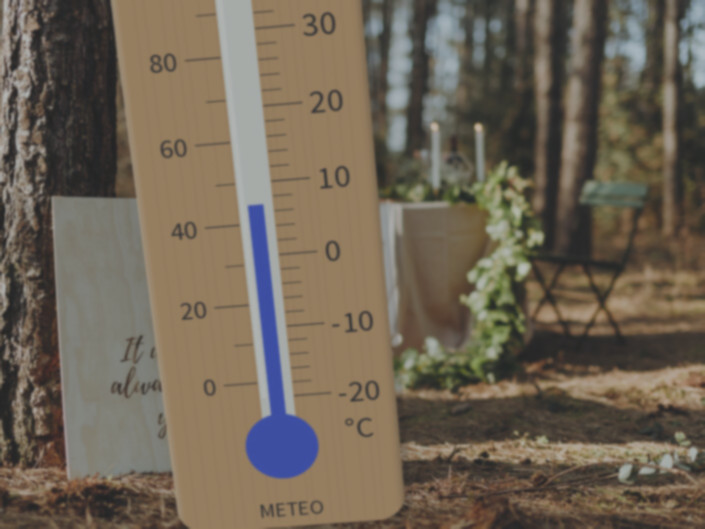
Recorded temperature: 7
